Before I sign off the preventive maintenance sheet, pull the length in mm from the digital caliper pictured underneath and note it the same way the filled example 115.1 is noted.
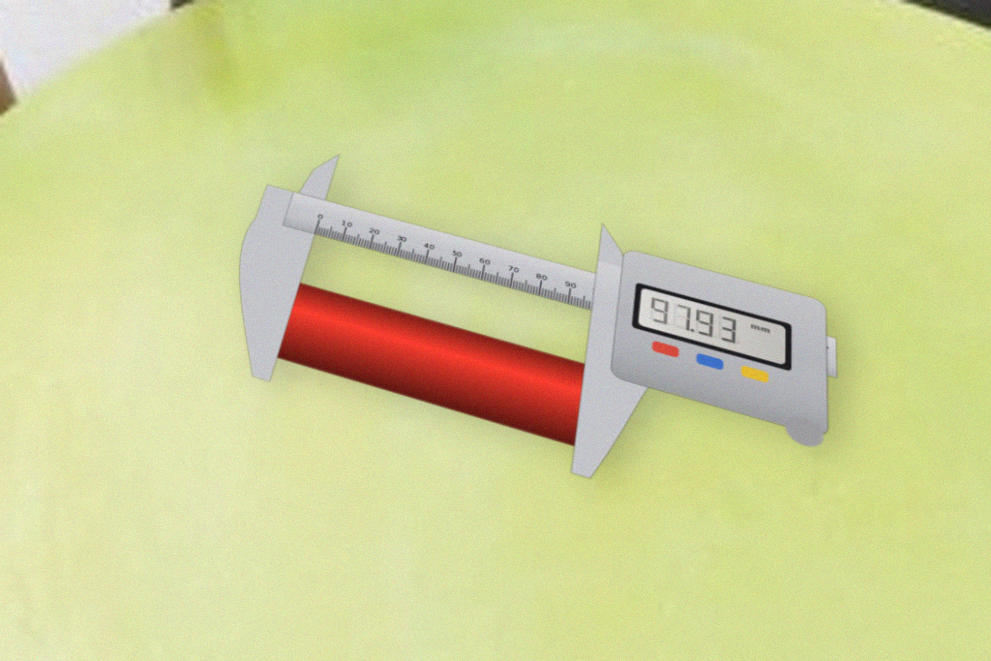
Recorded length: 97.93
